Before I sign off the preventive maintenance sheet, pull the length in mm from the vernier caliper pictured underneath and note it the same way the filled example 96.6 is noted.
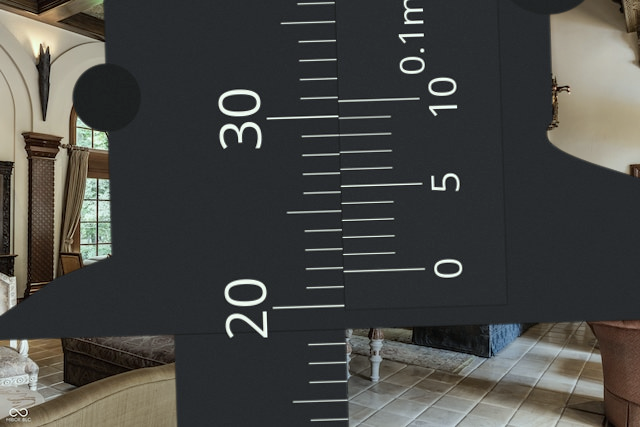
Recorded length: 21.8
